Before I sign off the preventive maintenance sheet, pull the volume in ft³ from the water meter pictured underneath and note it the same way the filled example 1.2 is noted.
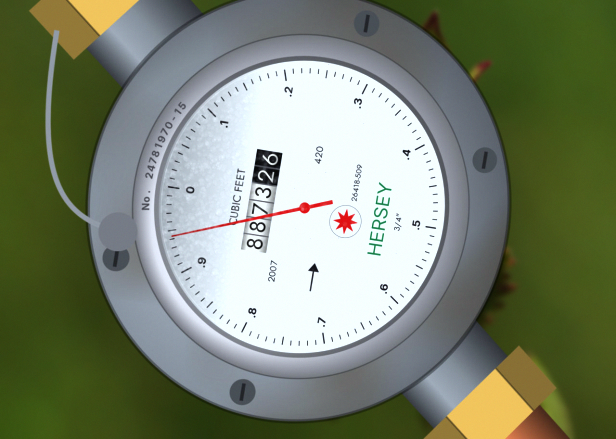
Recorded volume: 887325.94
